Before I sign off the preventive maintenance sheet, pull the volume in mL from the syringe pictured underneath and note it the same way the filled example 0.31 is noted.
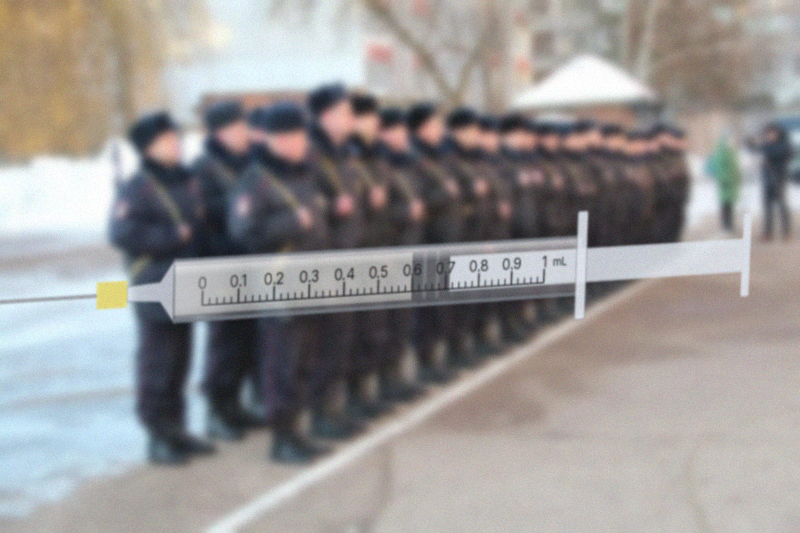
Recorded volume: 0.6
